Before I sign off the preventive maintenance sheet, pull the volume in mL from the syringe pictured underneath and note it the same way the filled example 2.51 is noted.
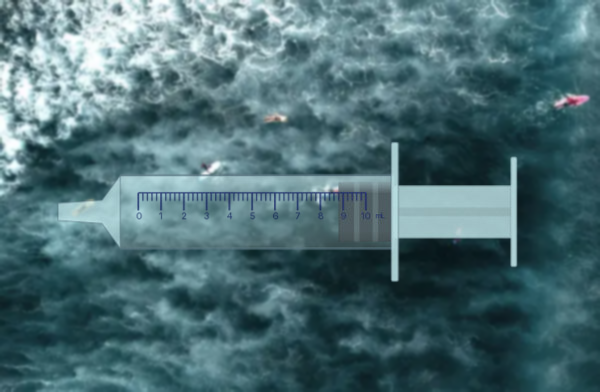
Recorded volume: 8.8
